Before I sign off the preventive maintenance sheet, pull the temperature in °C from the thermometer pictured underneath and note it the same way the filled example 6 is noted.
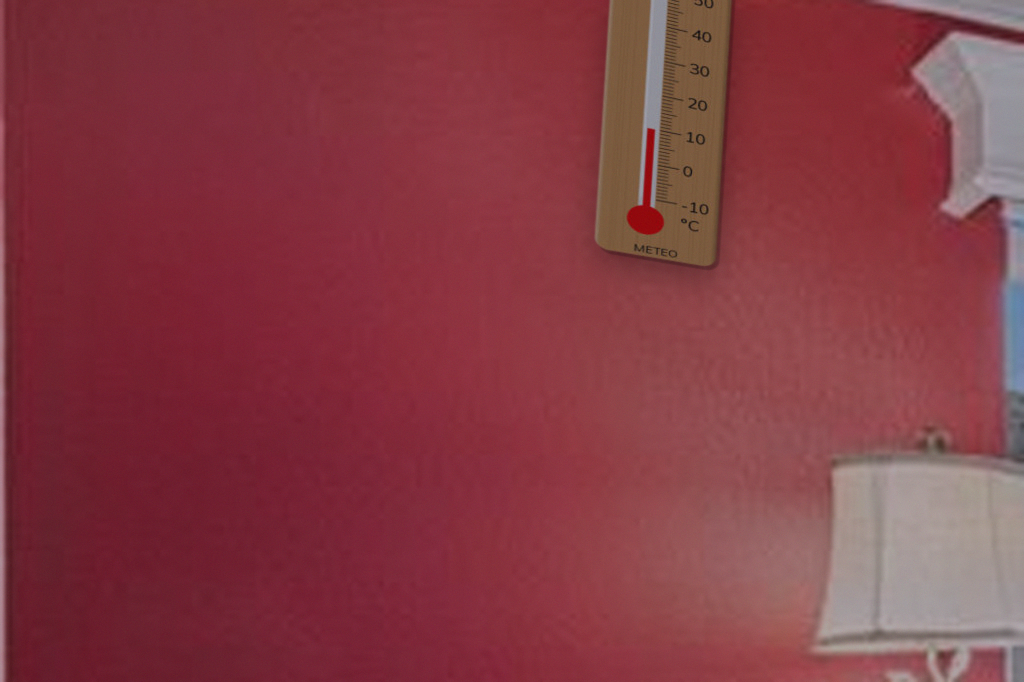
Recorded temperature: 10
